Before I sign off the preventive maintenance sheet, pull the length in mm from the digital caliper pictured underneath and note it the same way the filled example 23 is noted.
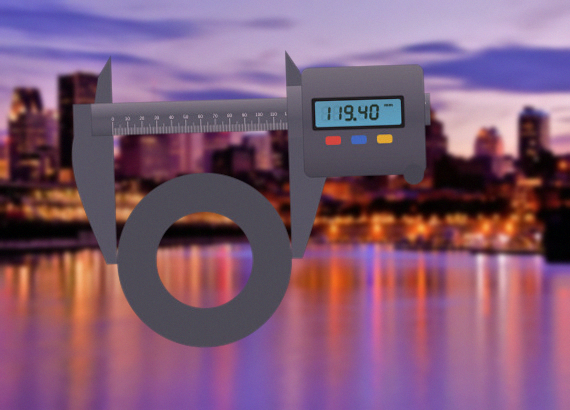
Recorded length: 119.40
